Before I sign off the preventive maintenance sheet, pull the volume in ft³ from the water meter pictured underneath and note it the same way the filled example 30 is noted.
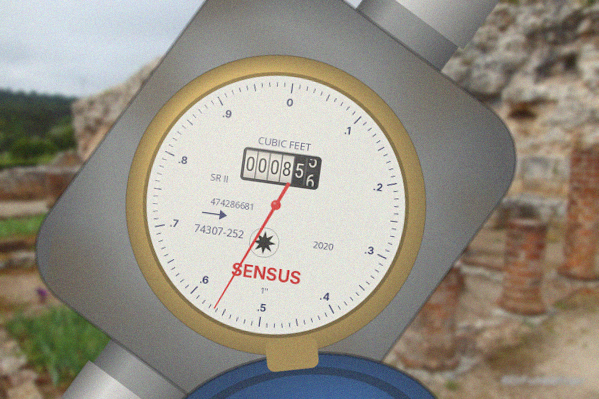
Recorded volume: 855.56
